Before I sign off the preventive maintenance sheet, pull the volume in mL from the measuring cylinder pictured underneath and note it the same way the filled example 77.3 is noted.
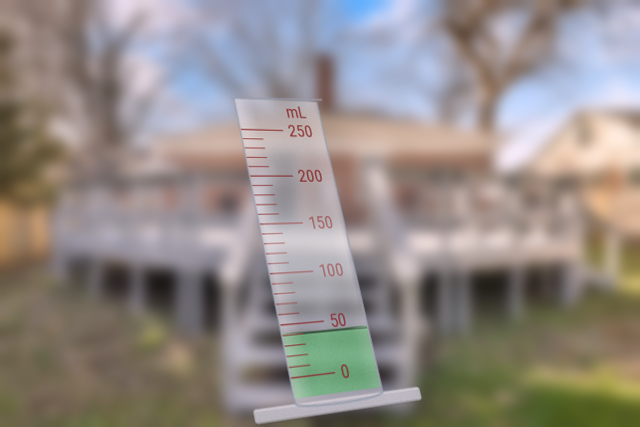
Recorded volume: 40
